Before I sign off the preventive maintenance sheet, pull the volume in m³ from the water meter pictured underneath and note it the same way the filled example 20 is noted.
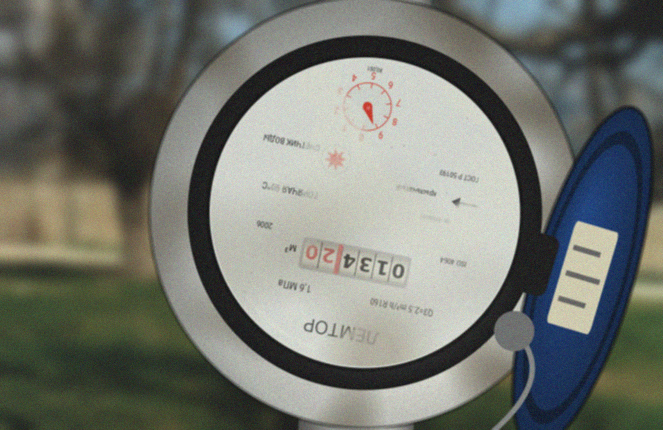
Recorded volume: 134.199
